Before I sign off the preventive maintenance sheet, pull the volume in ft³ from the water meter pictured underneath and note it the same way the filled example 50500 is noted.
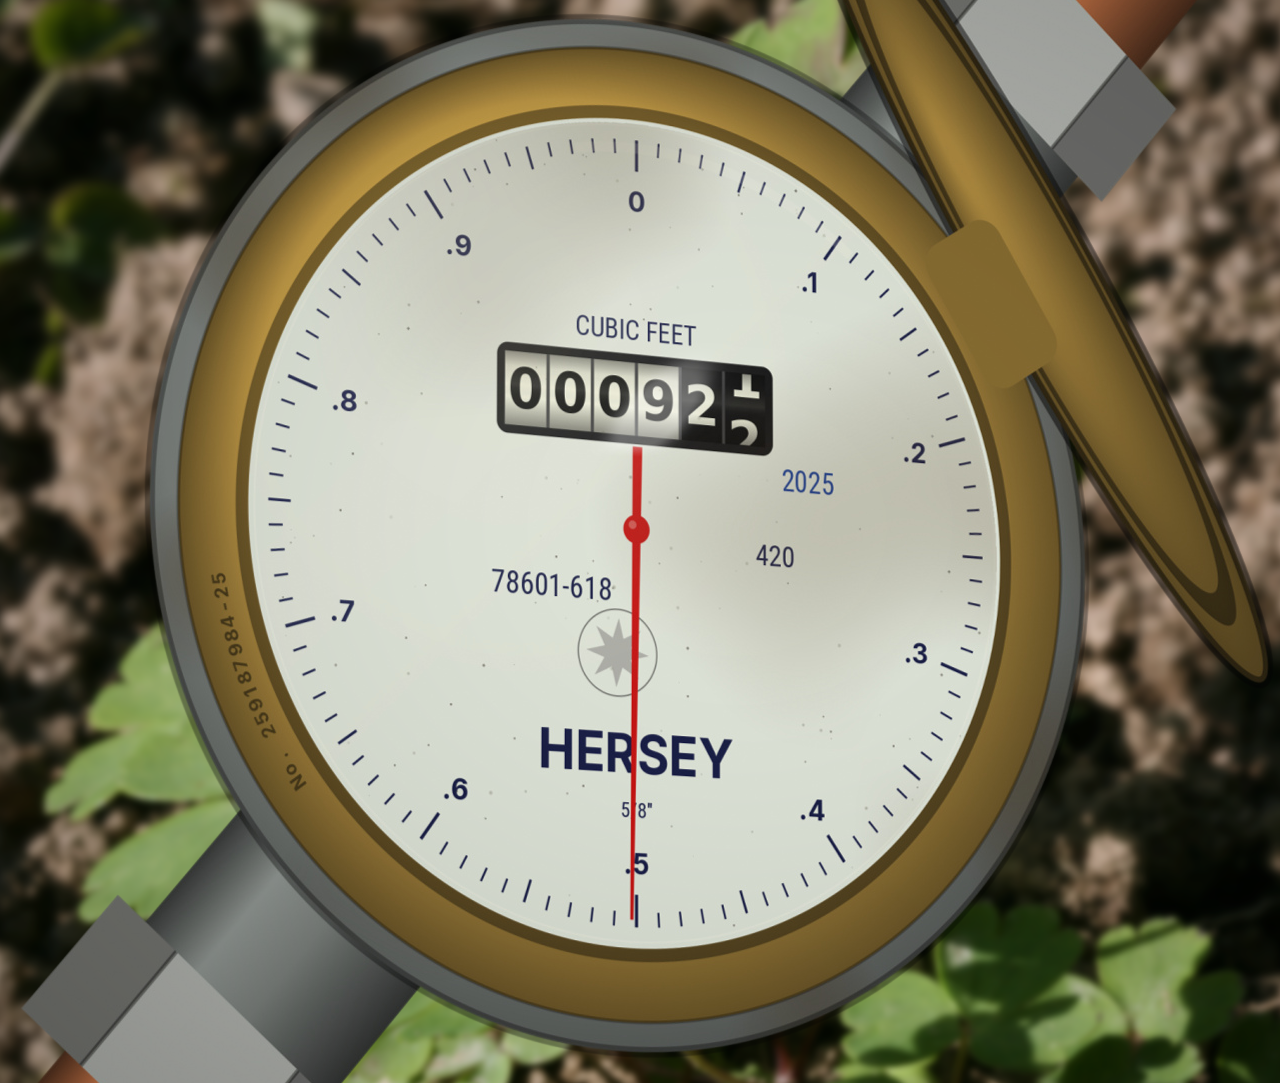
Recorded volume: 921.50
